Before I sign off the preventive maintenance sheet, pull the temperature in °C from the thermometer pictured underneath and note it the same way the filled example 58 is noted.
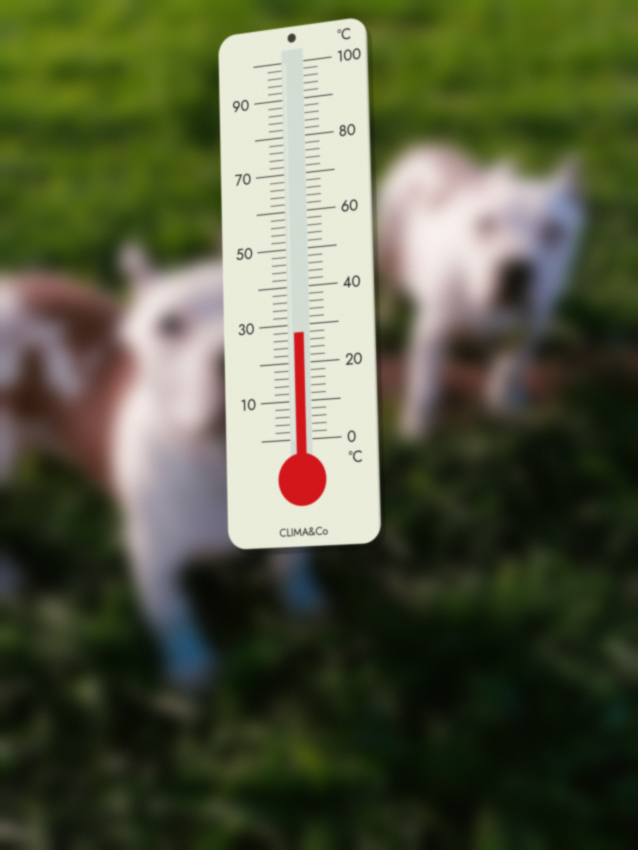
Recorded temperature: 28
